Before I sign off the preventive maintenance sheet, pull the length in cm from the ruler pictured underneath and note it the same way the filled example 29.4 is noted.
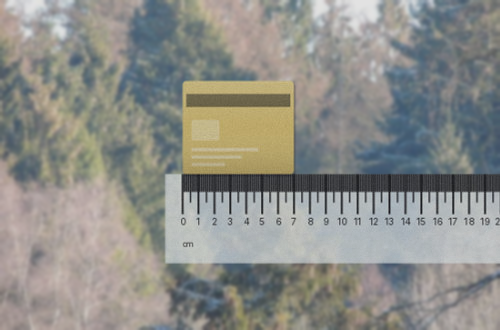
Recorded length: 7
